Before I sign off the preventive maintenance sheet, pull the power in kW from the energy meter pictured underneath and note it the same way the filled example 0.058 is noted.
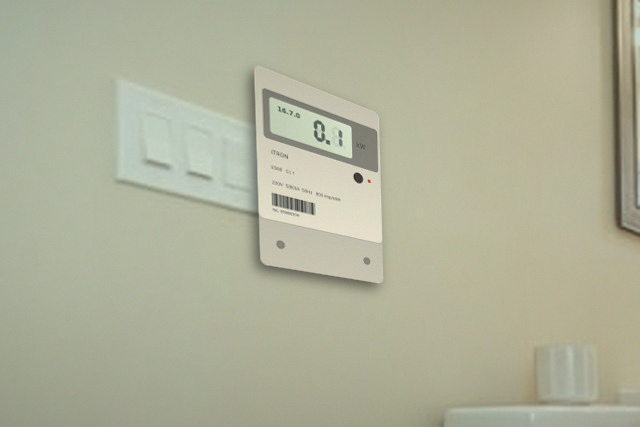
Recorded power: 0.1
